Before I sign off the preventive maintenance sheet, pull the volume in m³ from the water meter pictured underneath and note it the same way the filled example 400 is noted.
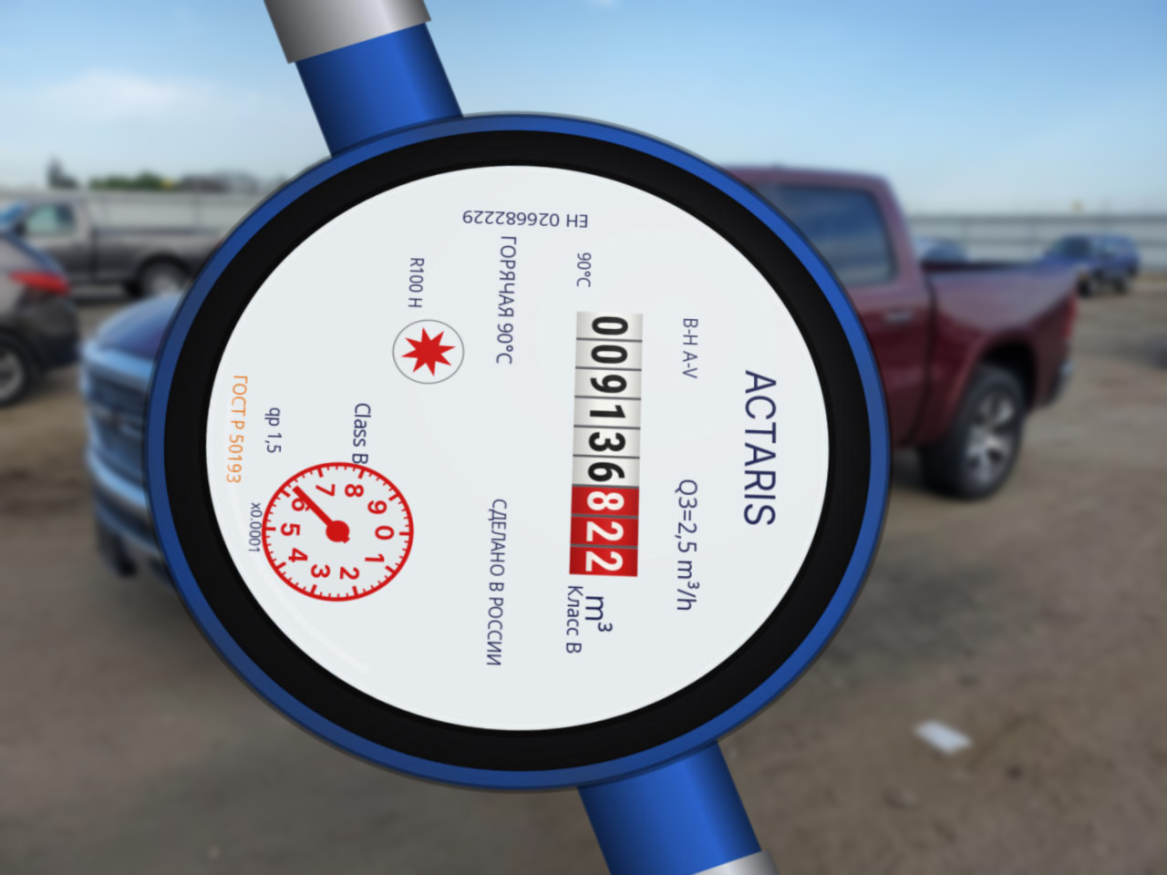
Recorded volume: 9136.8226
